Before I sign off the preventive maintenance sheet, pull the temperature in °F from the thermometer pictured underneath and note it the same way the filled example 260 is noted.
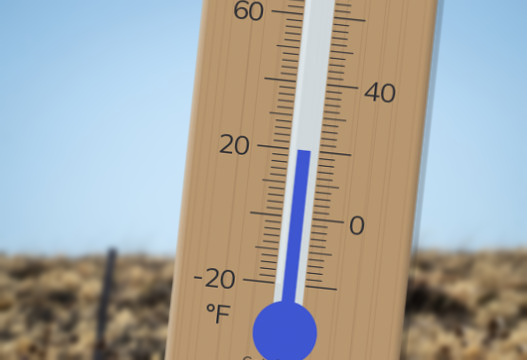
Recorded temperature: 20
